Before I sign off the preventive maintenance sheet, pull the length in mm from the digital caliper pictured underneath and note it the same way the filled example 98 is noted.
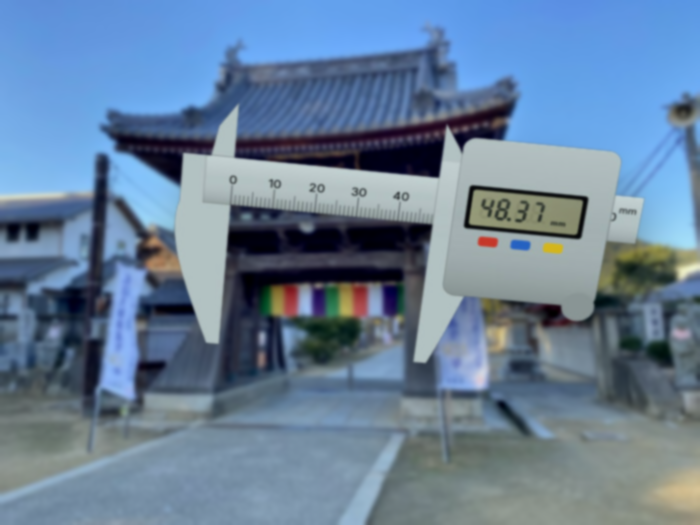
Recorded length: 48.37
